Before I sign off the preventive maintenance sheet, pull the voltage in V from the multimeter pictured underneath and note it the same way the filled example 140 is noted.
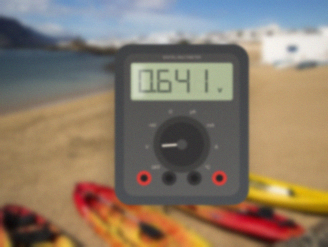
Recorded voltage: 0.641
